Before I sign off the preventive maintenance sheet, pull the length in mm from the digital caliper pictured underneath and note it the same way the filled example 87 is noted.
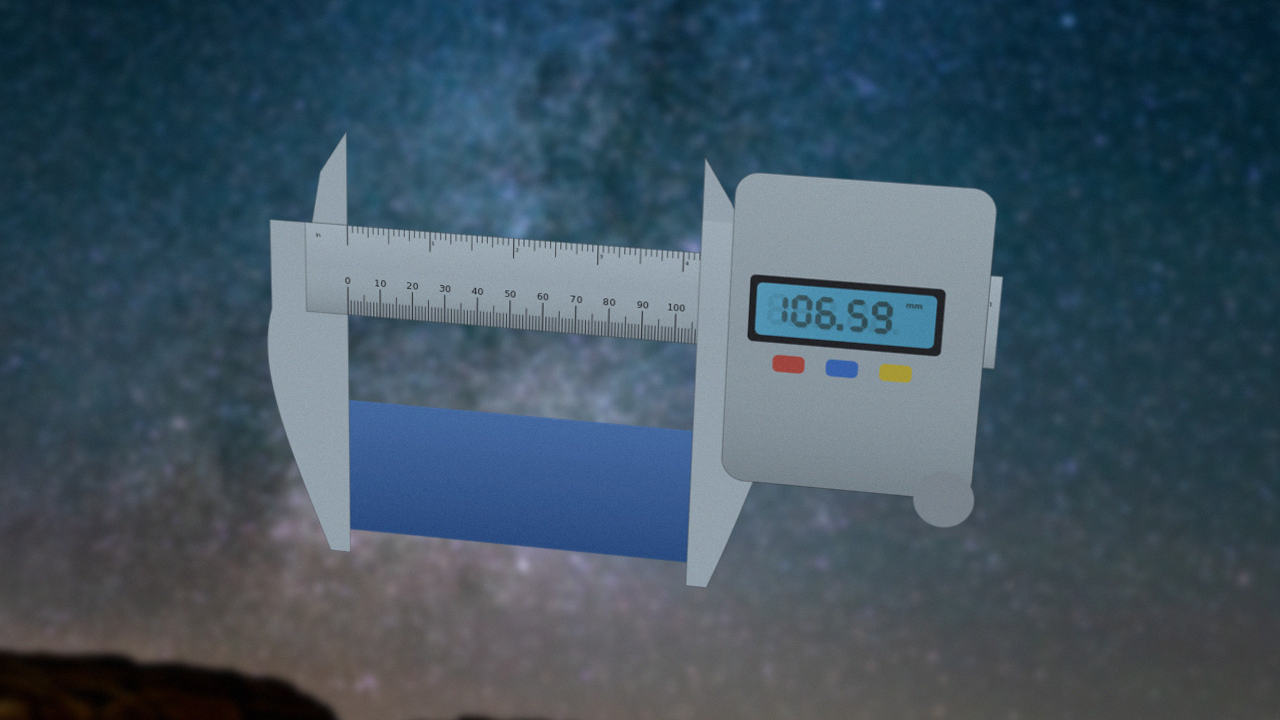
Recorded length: 106.59
